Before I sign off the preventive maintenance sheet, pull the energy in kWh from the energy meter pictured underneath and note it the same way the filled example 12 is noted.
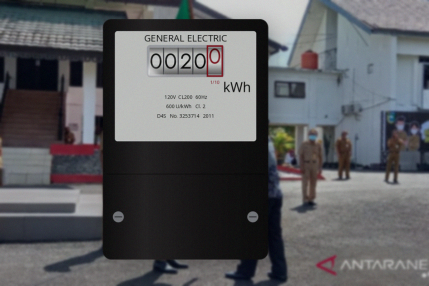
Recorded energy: 20.0
